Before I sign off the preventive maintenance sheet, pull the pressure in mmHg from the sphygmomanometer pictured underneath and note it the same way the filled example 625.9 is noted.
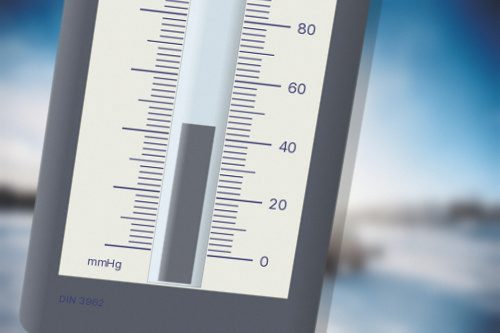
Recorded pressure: 44
